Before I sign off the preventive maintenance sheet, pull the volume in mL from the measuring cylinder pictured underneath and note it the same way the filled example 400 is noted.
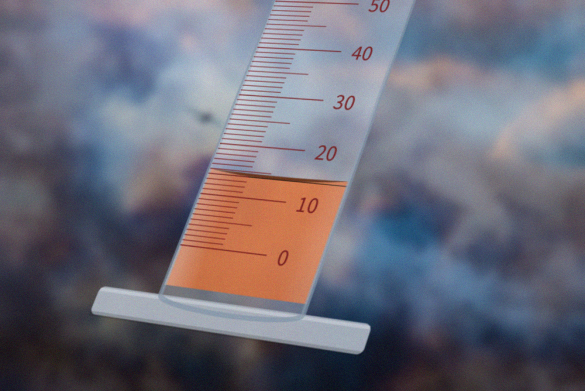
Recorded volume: 14
